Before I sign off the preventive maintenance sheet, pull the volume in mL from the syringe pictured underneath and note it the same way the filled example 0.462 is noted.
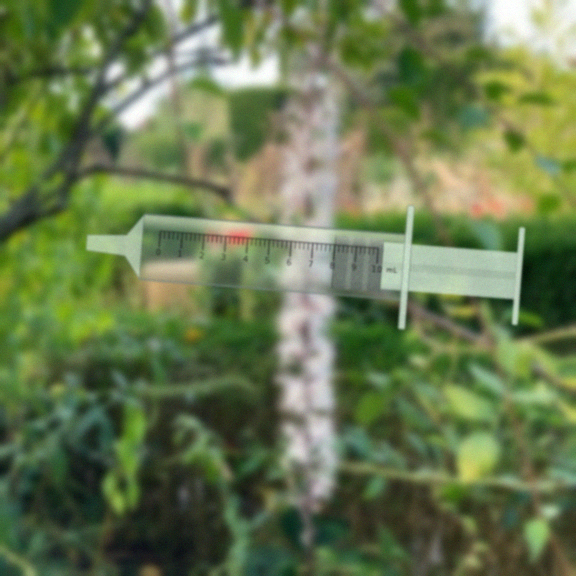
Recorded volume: 8
